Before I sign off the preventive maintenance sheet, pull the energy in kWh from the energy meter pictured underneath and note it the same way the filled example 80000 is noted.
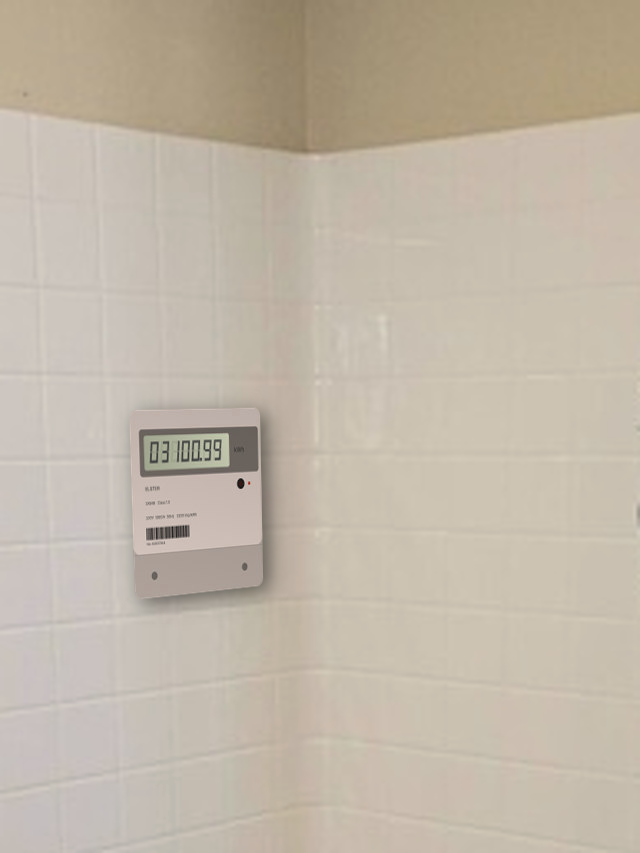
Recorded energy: 3100.99
